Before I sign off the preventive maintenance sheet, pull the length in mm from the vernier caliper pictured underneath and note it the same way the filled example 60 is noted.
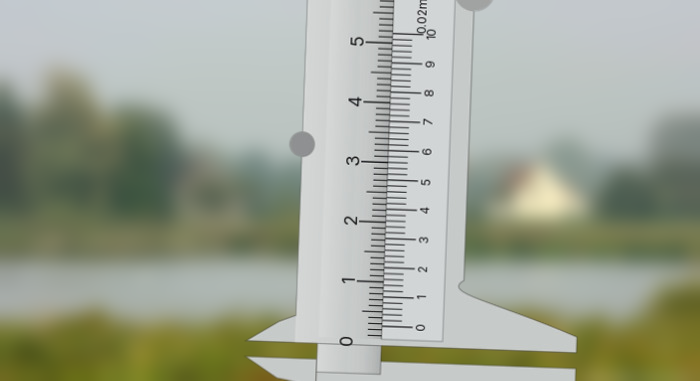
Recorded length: 2.6
